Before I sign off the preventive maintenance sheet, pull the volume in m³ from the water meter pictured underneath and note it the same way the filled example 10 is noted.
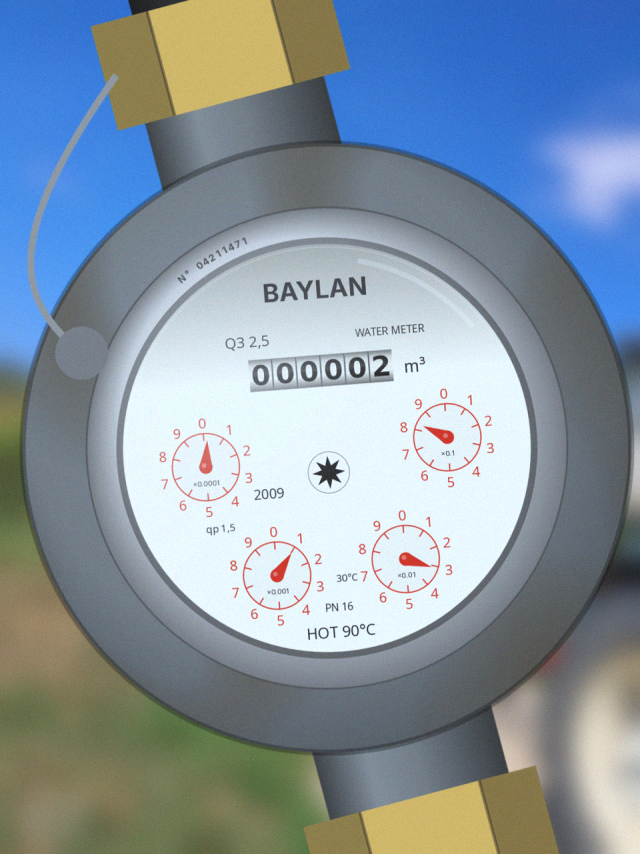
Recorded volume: 2.8310
